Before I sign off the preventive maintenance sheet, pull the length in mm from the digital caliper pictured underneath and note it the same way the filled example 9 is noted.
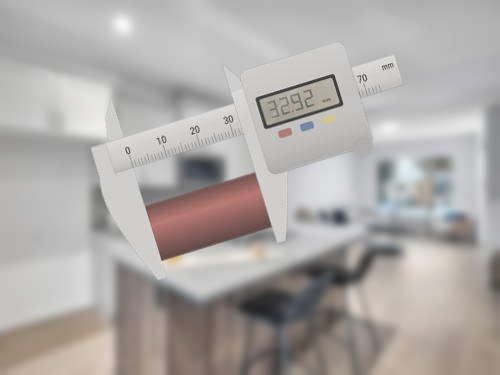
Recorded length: 32.92
